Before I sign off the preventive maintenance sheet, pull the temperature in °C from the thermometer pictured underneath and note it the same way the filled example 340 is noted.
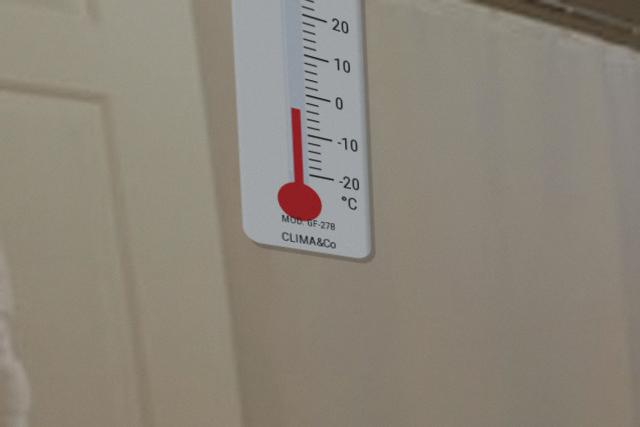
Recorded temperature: -4
